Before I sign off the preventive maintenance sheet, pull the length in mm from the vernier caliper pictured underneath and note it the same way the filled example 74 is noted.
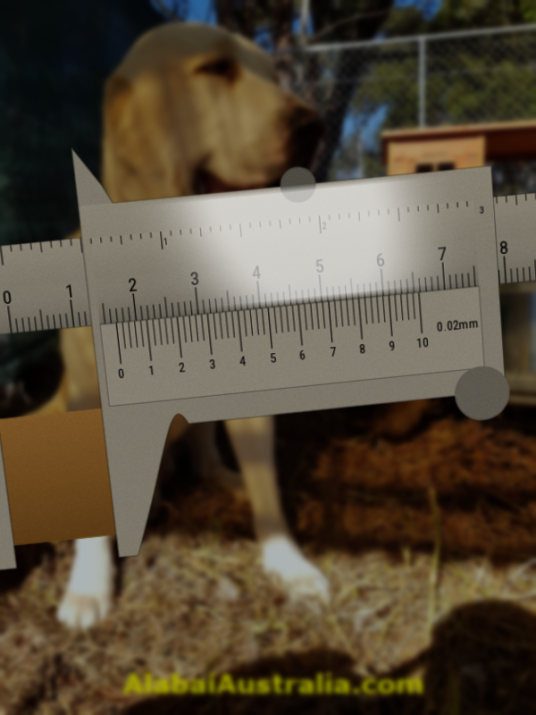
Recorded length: 16.8
